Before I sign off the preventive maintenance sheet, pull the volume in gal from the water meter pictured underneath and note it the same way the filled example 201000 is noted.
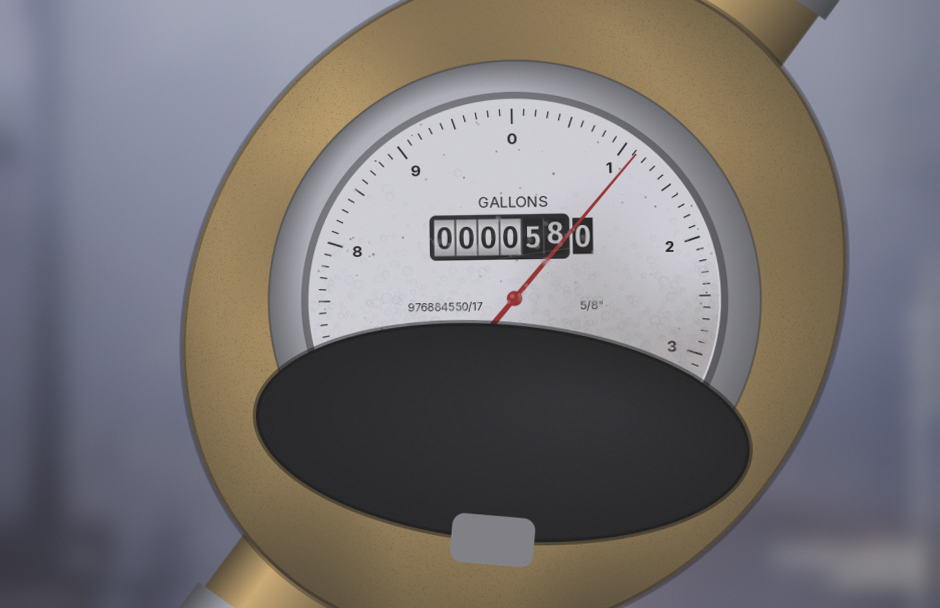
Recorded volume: 581.1
